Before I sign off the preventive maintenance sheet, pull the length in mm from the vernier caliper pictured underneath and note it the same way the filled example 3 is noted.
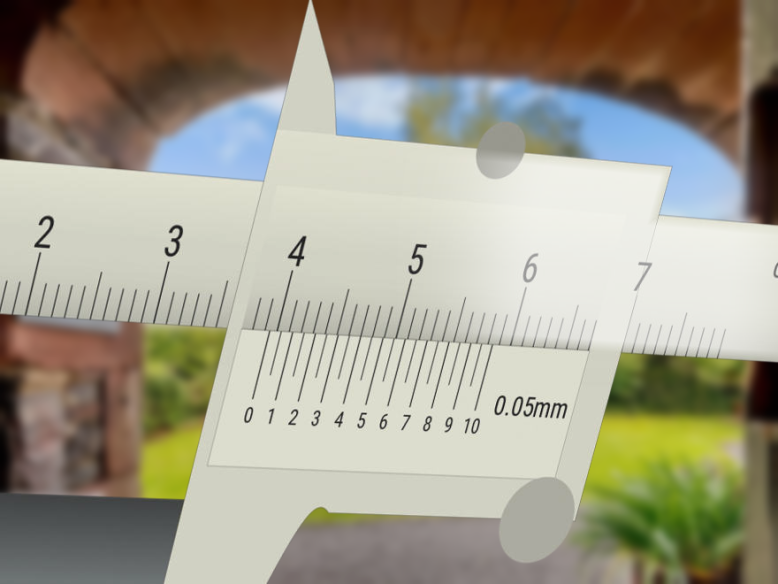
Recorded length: 39.4
